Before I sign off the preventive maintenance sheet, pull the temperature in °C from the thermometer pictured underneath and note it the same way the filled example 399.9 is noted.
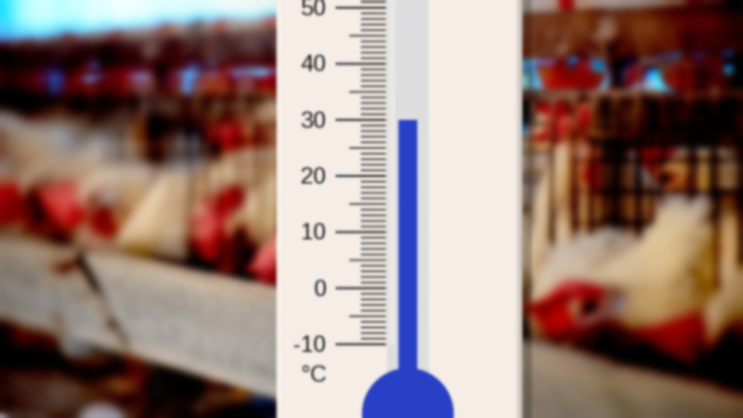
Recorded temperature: 30
